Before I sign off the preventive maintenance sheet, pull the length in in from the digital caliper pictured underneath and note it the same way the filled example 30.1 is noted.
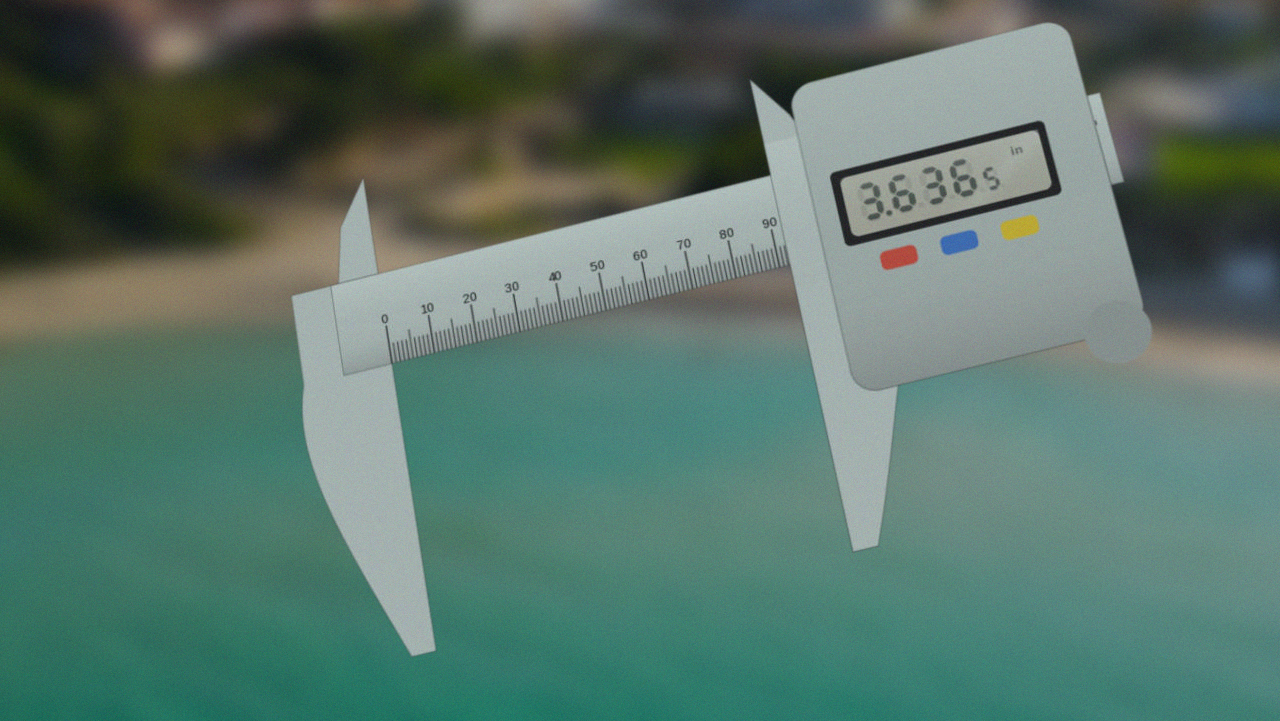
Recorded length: 3.6365
